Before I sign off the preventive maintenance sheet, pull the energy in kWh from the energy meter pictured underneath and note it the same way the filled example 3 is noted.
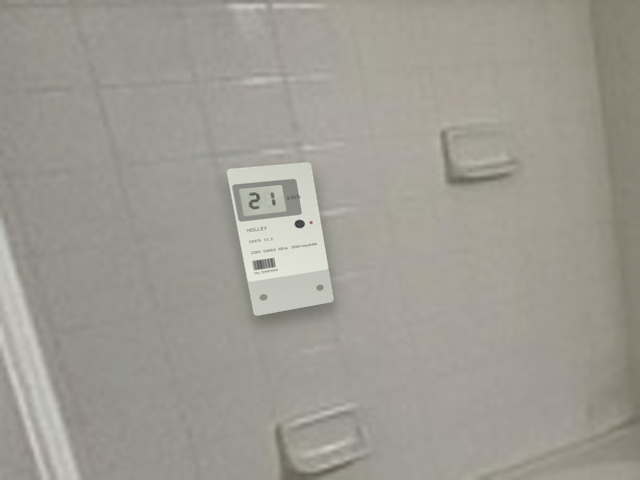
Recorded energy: 21
